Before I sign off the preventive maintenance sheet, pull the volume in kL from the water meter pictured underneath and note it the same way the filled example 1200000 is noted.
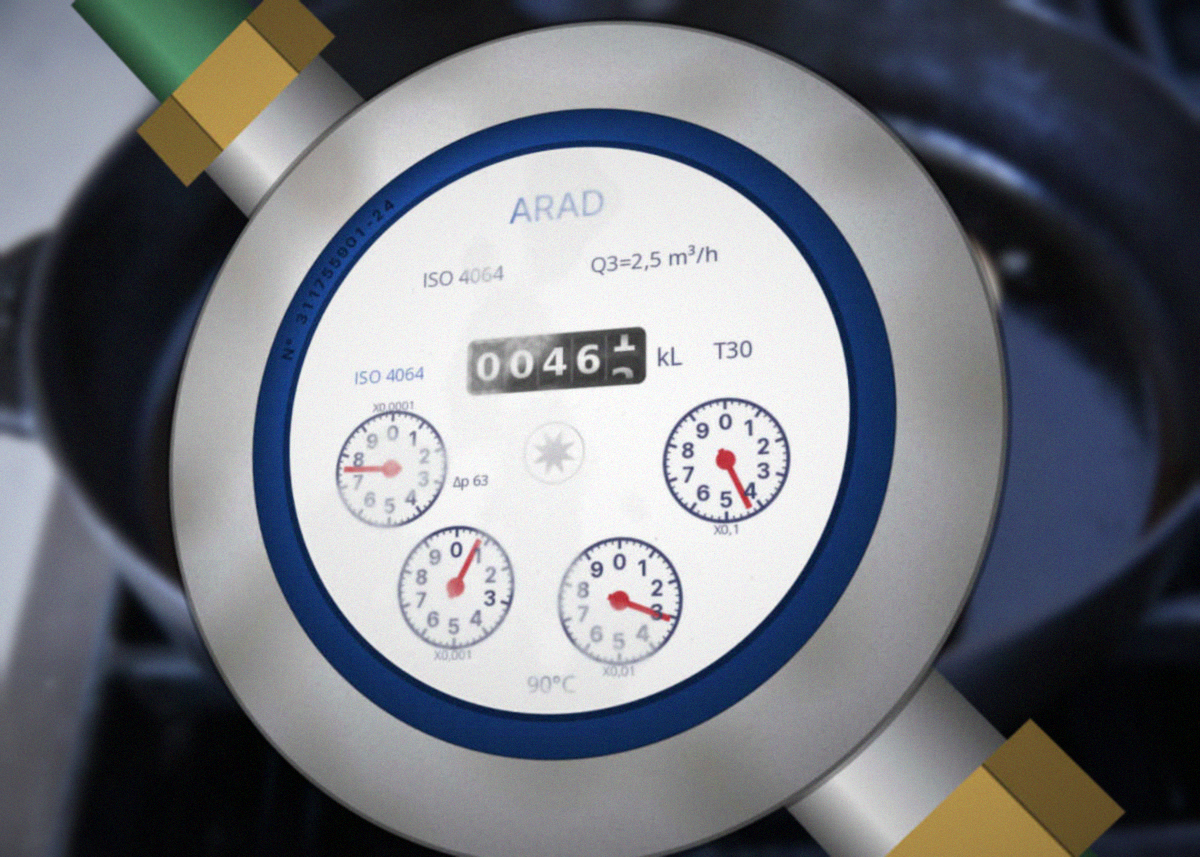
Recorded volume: 461.4307
